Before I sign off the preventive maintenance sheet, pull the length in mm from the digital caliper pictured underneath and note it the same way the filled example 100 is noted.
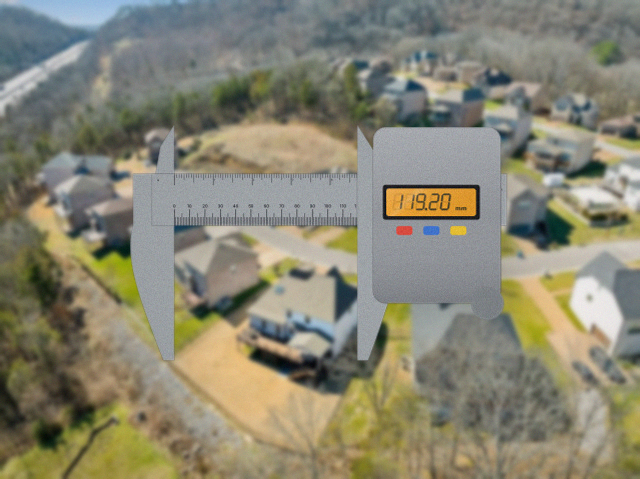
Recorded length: 119.20
